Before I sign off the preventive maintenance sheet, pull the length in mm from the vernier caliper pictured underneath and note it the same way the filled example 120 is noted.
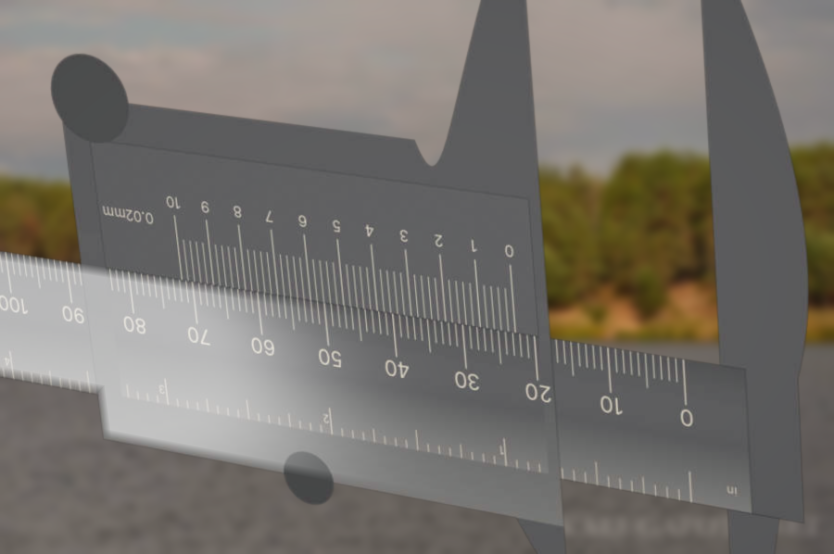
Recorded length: 22.6
